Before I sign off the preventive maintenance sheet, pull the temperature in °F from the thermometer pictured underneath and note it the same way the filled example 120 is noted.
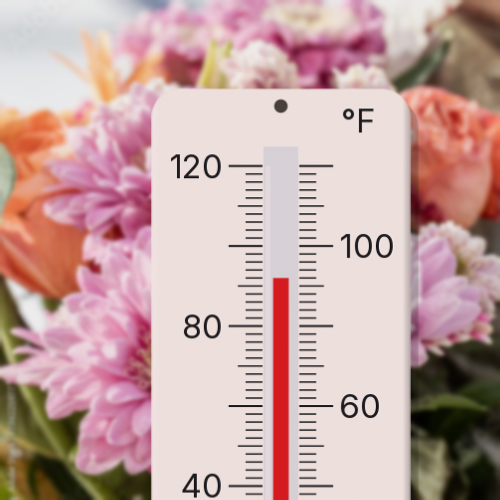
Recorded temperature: 92
